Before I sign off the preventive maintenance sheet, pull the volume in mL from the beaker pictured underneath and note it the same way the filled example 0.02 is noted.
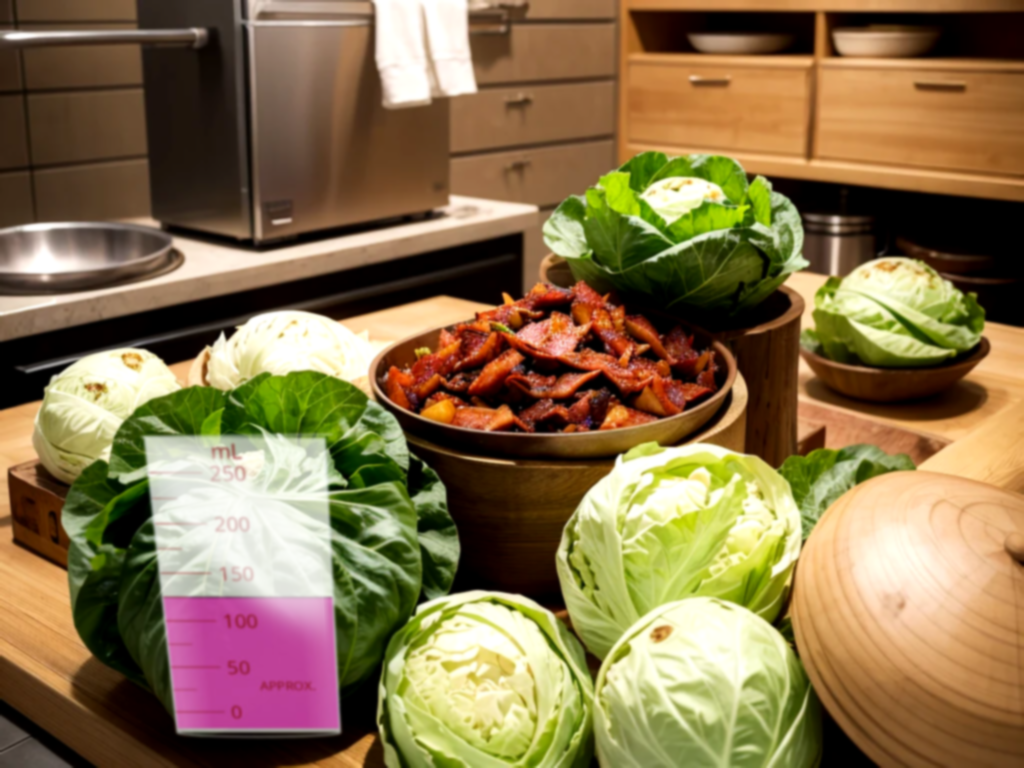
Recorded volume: 125
